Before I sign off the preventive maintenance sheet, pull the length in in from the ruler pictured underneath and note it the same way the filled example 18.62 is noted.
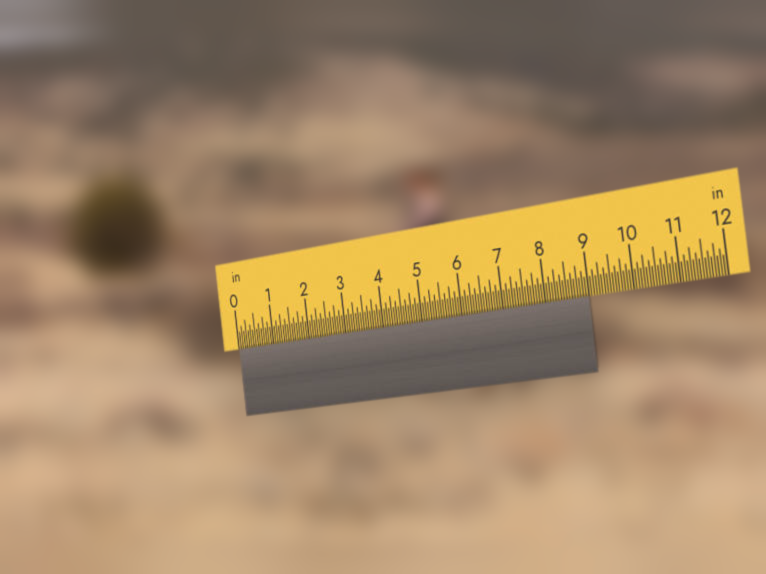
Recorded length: 9
